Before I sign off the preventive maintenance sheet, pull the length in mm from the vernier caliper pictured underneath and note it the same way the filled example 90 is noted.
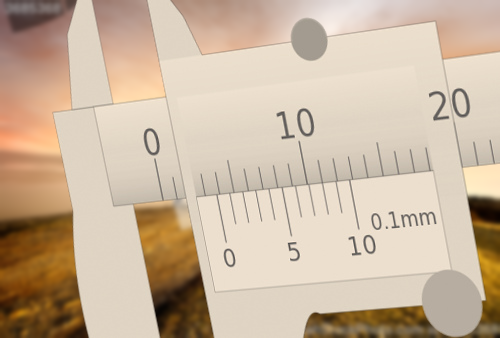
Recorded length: 3.8
